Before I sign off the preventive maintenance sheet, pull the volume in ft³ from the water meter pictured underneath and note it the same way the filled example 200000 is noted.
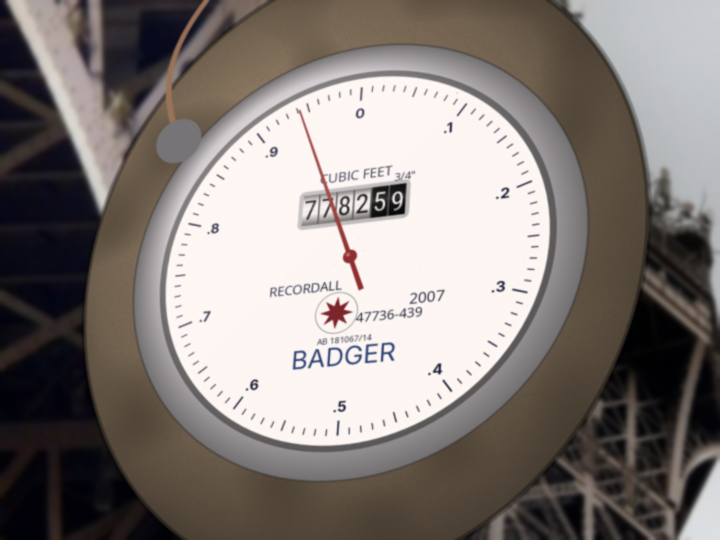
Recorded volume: 778258.94
